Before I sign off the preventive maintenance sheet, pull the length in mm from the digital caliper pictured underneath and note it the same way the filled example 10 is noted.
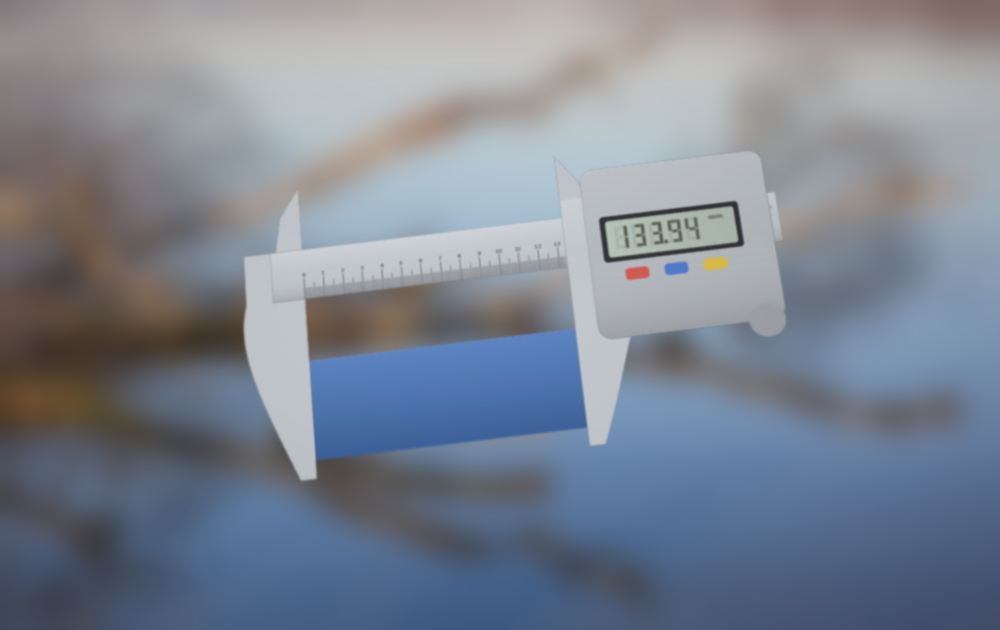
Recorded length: 133.94
